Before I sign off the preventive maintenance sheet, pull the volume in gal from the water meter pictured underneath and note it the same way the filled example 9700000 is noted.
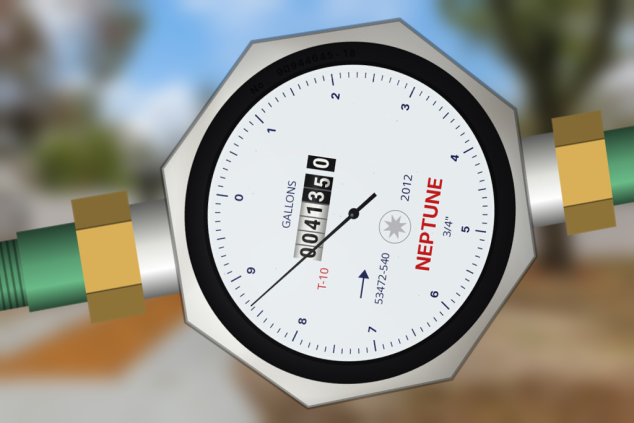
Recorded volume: 41348.6
